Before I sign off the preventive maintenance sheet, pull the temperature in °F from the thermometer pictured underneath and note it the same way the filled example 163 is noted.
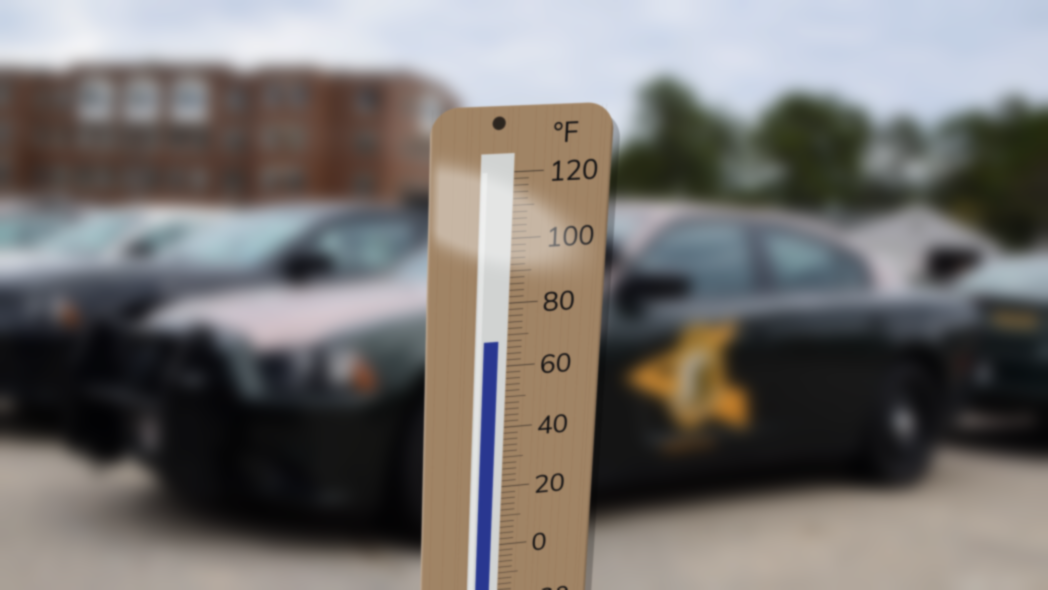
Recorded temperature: 68
